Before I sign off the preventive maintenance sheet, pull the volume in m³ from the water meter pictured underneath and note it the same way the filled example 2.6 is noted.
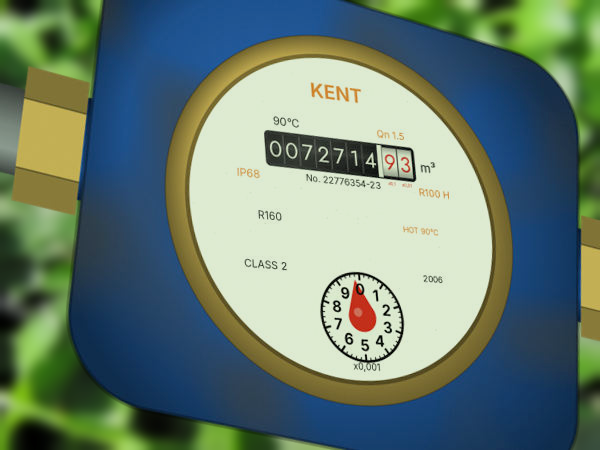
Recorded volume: 72714.929
